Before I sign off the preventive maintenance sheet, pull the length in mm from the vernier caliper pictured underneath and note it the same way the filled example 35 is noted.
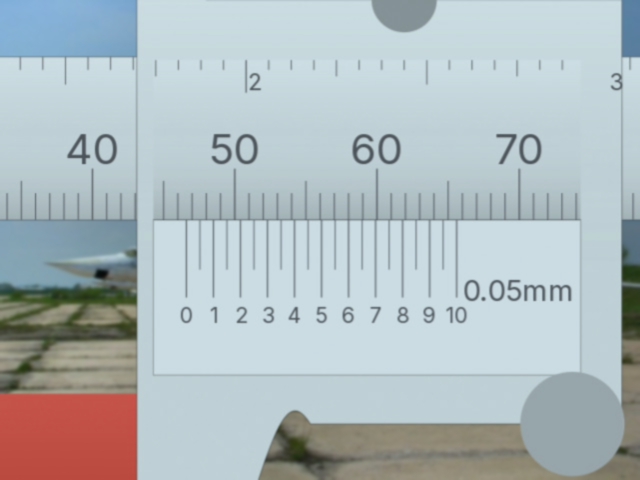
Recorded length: 46.6
